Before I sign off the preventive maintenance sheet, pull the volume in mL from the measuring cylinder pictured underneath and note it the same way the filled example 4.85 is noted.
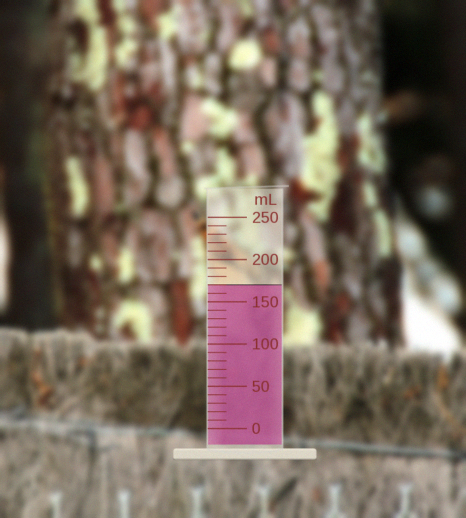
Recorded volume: 170
